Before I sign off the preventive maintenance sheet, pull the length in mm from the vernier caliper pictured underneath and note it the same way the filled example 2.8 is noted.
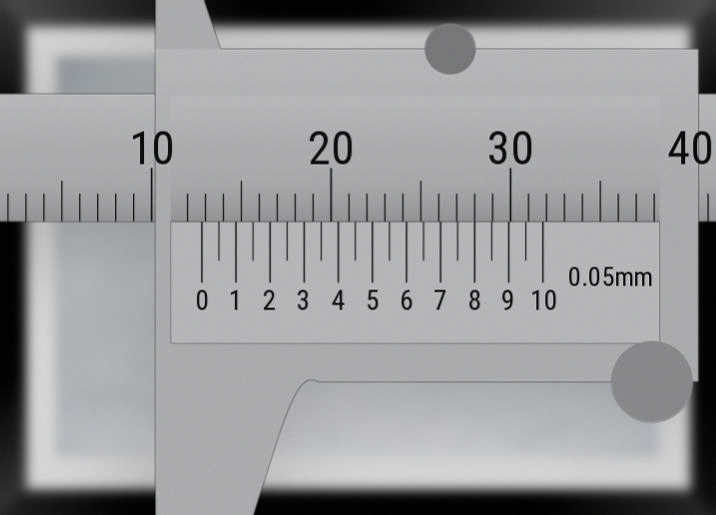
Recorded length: 12.8
